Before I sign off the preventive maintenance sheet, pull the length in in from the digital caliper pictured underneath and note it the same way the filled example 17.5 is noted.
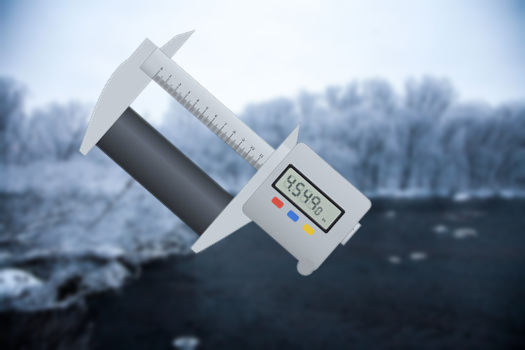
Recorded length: 4.5490
